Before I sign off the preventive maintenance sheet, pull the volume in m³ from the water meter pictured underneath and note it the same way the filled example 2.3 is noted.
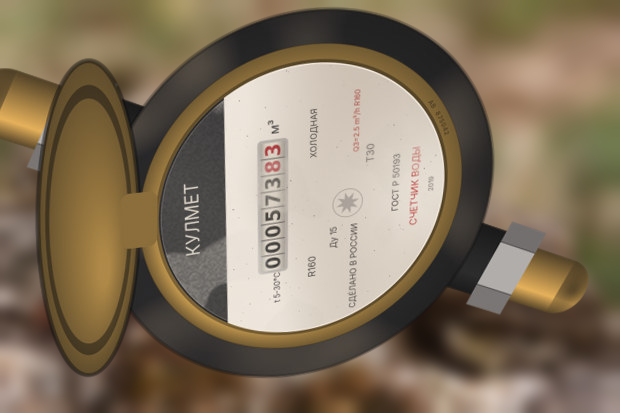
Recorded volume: 573.83
